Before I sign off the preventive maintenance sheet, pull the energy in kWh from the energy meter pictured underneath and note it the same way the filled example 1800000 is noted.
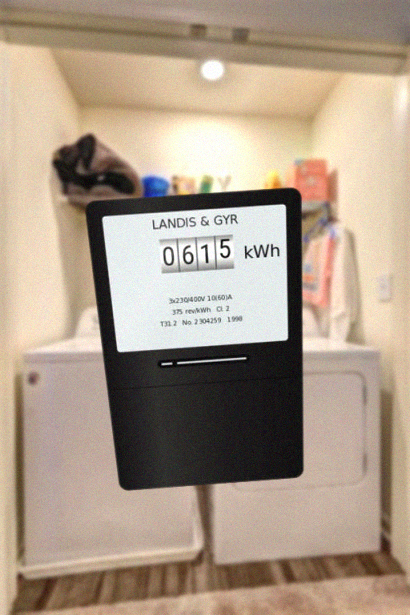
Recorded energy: 615
